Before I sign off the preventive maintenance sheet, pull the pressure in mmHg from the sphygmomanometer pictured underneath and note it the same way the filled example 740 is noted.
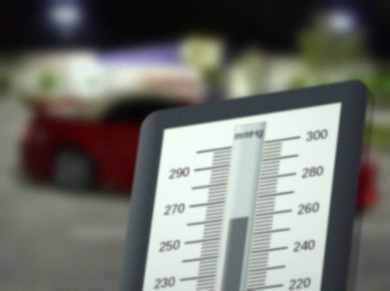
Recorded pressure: 260
